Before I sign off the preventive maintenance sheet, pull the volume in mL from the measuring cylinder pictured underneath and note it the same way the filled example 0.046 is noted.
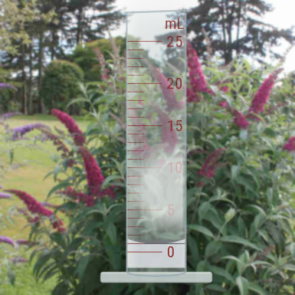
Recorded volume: 1
